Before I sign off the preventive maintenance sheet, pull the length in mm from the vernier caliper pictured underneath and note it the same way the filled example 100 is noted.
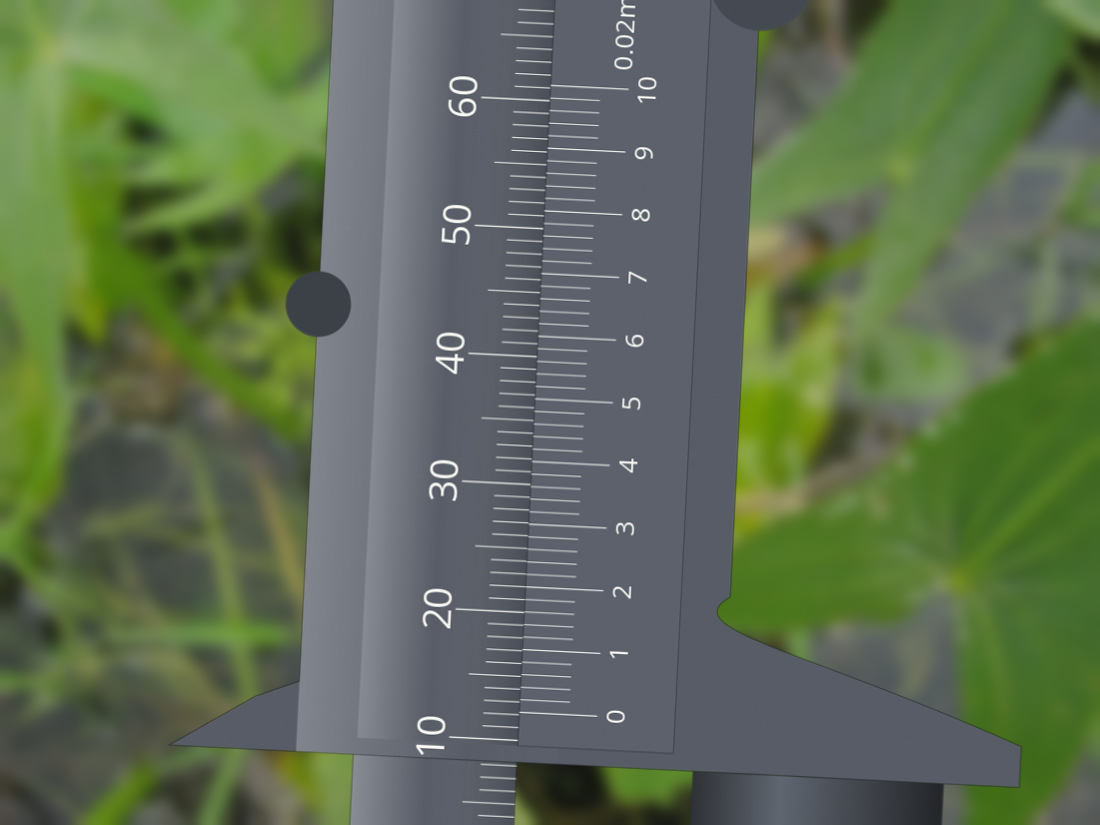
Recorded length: 12.2
